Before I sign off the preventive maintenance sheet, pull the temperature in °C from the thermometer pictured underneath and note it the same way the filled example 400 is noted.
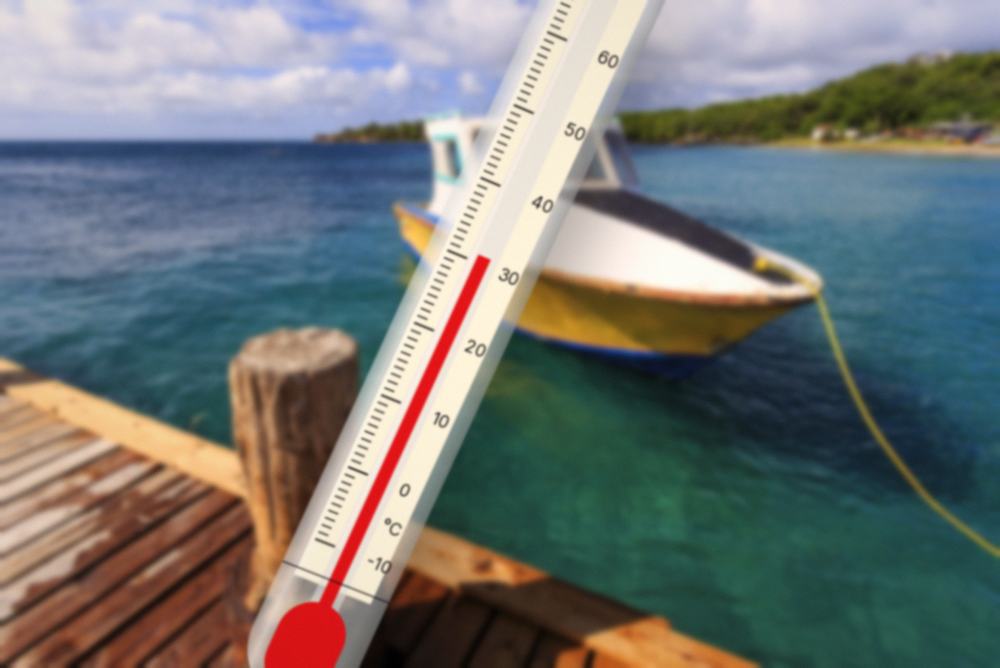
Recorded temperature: 31
